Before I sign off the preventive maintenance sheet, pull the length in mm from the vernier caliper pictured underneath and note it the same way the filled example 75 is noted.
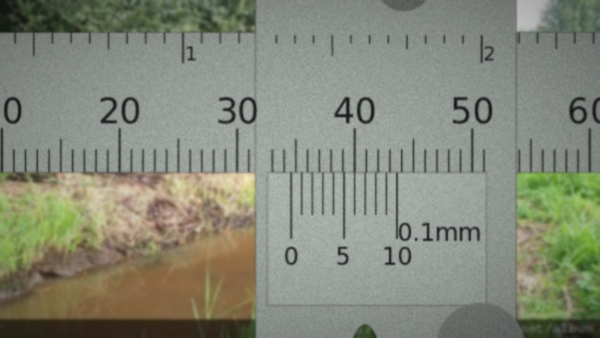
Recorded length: 34.6
